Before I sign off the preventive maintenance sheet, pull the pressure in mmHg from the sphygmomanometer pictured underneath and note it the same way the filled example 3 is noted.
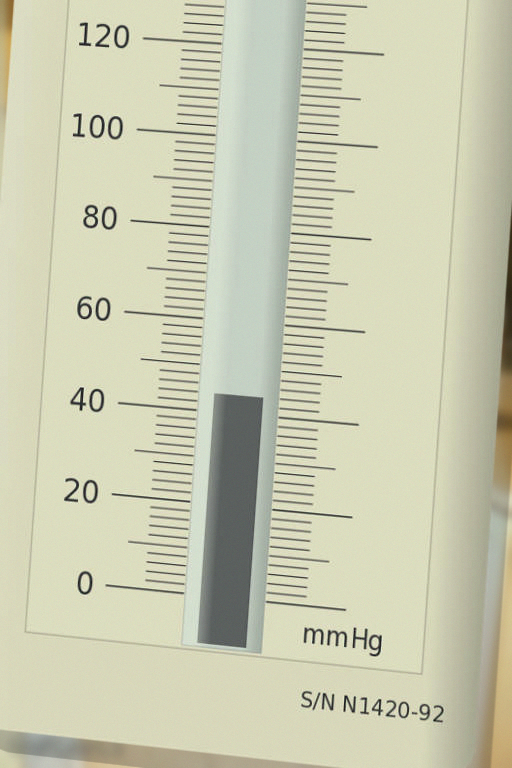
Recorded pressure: 44
